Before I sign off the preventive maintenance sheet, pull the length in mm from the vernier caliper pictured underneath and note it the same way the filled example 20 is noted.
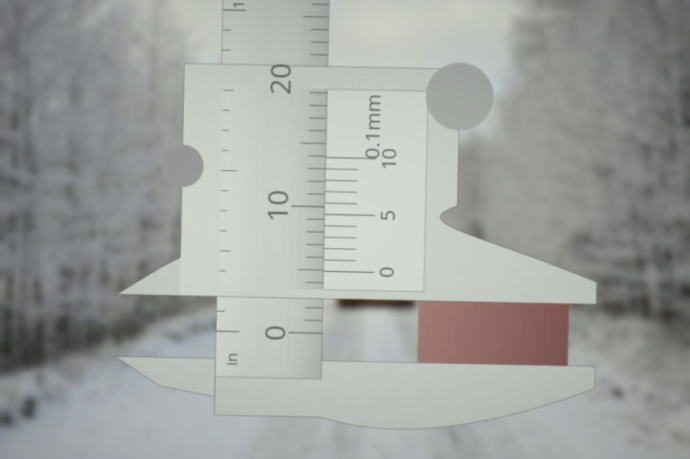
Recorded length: 4.9
